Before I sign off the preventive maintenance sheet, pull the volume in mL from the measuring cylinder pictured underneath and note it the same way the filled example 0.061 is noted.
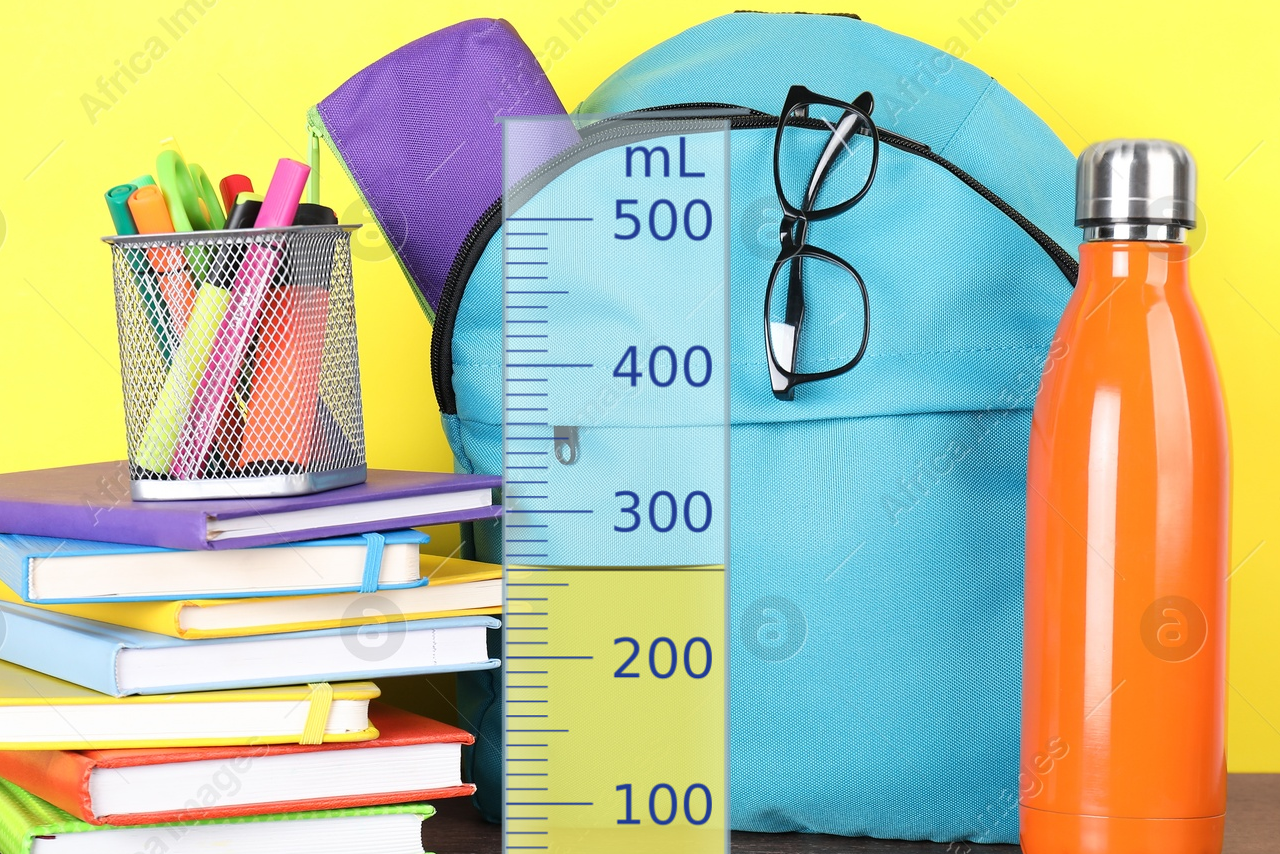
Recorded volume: 260
